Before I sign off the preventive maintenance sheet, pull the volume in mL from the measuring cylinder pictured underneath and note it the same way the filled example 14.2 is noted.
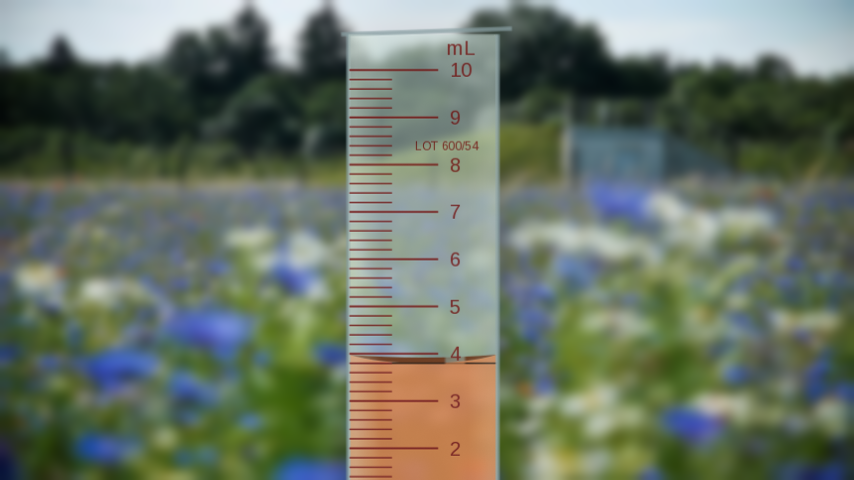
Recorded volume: 3.8
